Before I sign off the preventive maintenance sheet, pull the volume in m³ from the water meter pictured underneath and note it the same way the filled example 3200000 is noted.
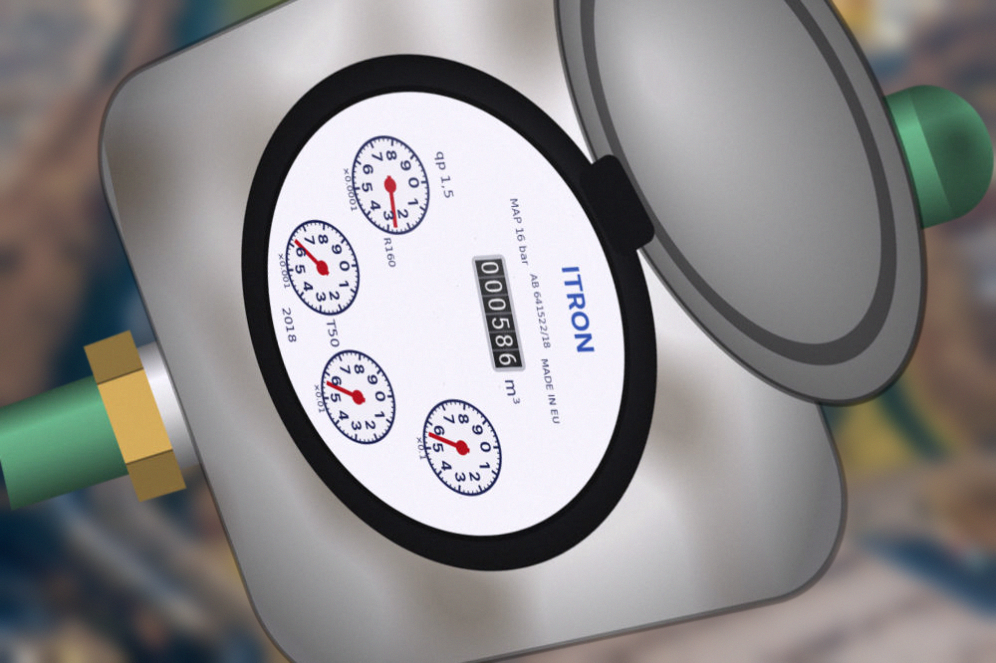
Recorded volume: 586.5562
